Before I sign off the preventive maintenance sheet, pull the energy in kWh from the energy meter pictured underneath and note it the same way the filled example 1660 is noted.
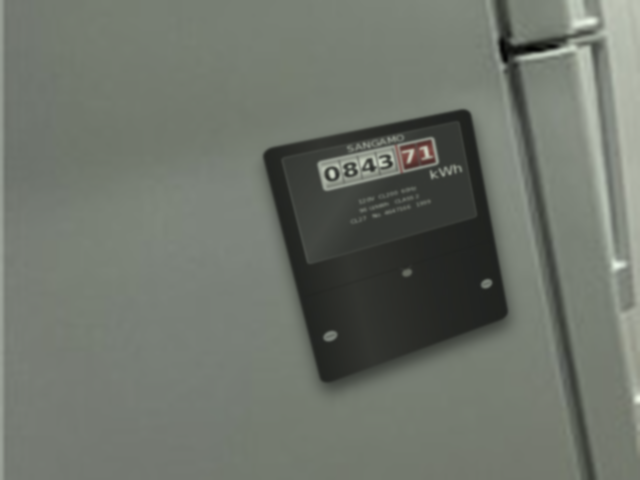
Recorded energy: 843.71
